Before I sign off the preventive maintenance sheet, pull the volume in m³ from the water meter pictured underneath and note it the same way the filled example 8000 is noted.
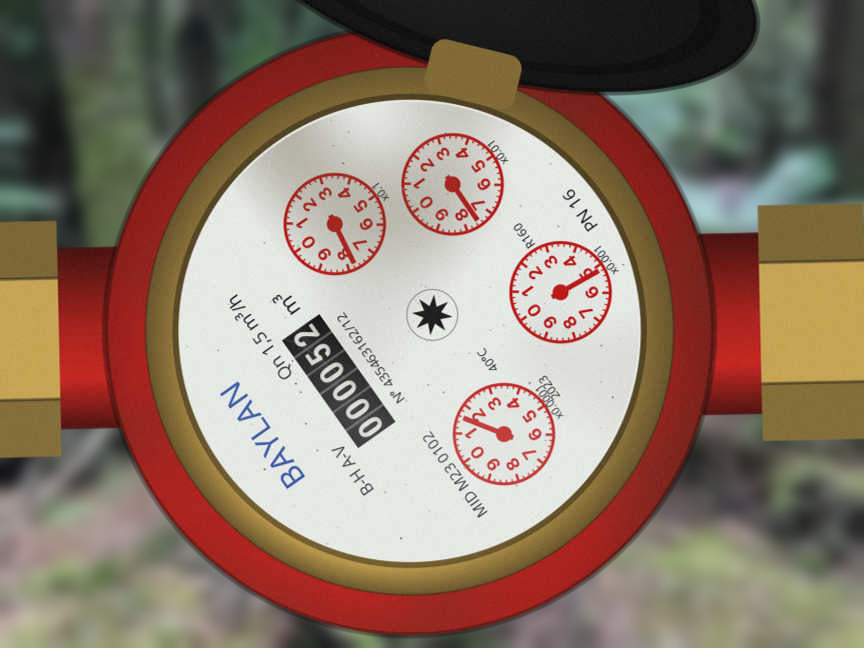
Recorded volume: 52.7751
